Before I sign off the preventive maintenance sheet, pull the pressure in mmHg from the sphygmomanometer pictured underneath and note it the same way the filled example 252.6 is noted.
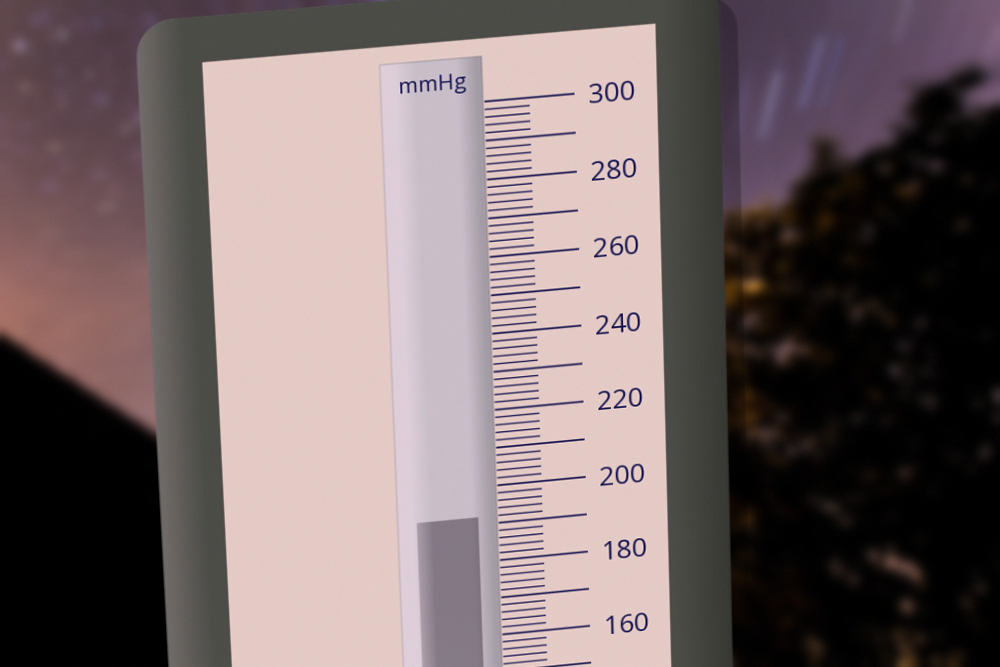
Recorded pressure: 192
